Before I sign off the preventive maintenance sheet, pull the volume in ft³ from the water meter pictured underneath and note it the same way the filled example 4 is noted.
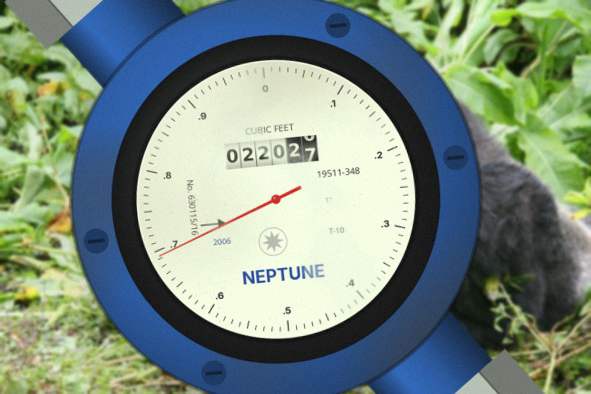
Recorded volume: 22026.69
